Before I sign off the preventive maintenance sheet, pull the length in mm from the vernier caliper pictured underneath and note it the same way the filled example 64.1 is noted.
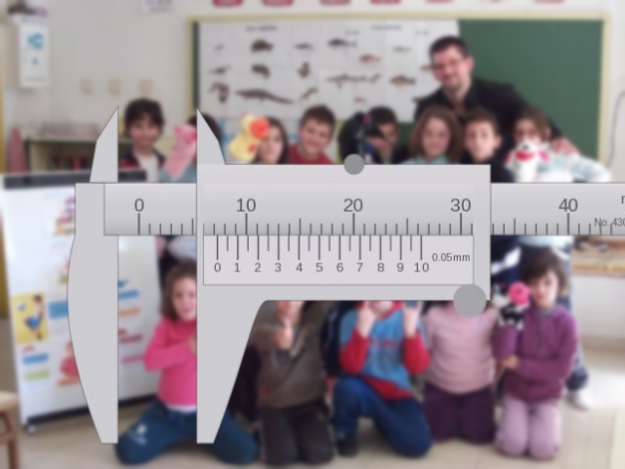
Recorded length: 7.3
